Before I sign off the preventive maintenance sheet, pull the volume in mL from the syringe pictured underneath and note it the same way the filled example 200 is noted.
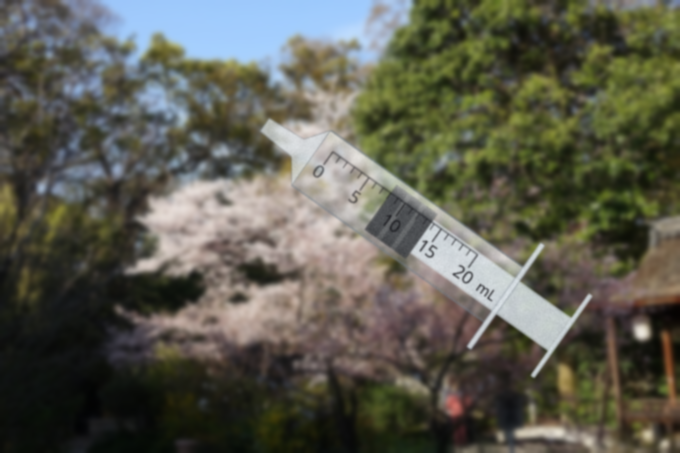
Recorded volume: 8
